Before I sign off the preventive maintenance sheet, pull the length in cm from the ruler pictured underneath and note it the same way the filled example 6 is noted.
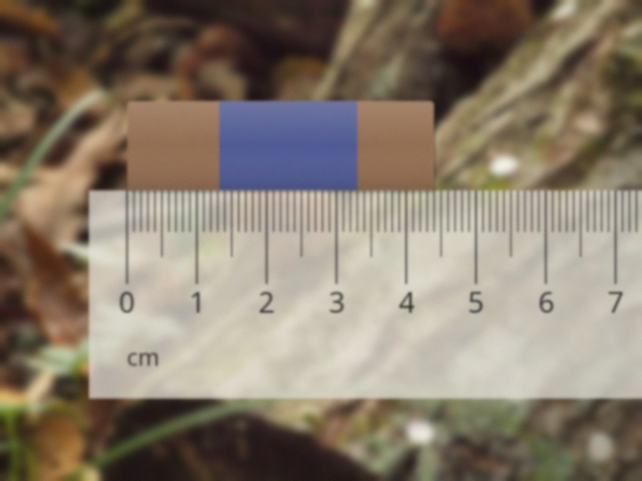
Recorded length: 4.4
